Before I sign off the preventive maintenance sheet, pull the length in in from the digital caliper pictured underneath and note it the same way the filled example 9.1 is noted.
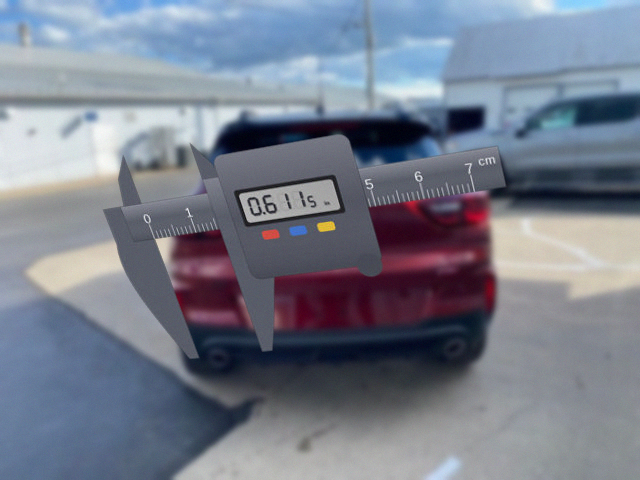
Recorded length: 0.6115
